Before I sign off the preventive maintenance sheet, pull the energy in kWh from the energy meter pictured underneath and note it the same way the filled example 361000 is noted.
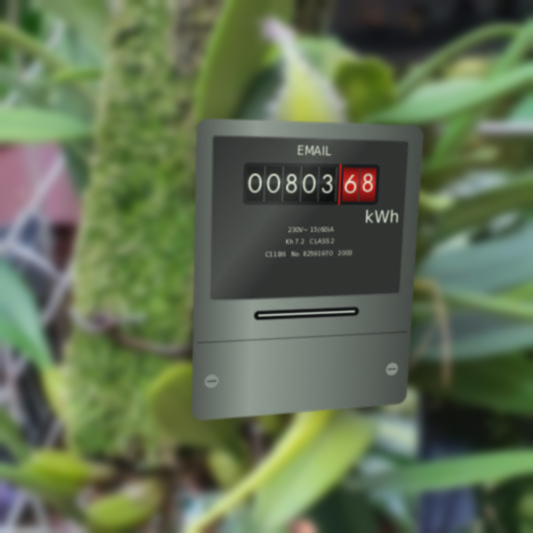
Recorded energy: 803.68
